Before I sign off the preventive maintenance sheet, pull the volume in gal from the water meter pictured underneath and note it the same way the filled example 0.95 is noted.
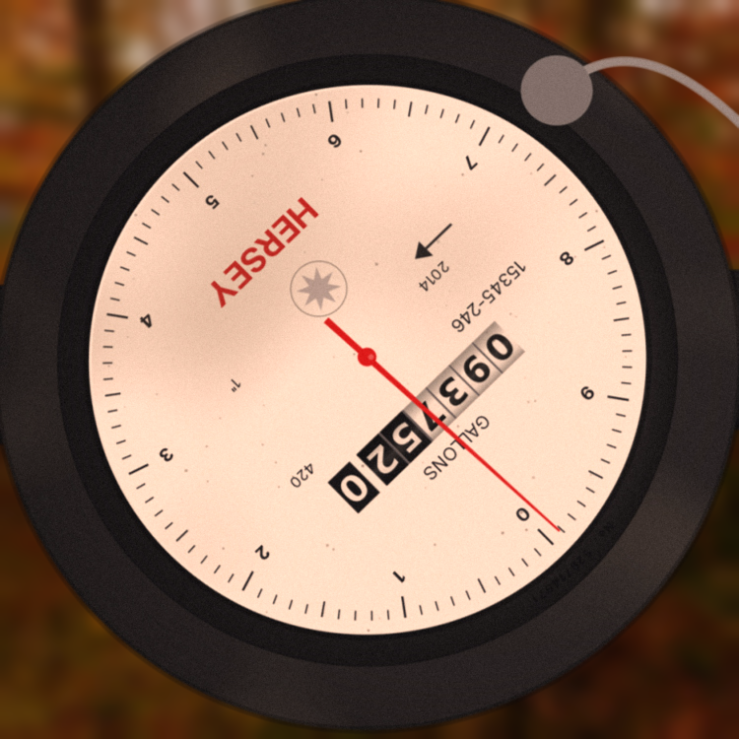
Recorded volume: 937519.9
